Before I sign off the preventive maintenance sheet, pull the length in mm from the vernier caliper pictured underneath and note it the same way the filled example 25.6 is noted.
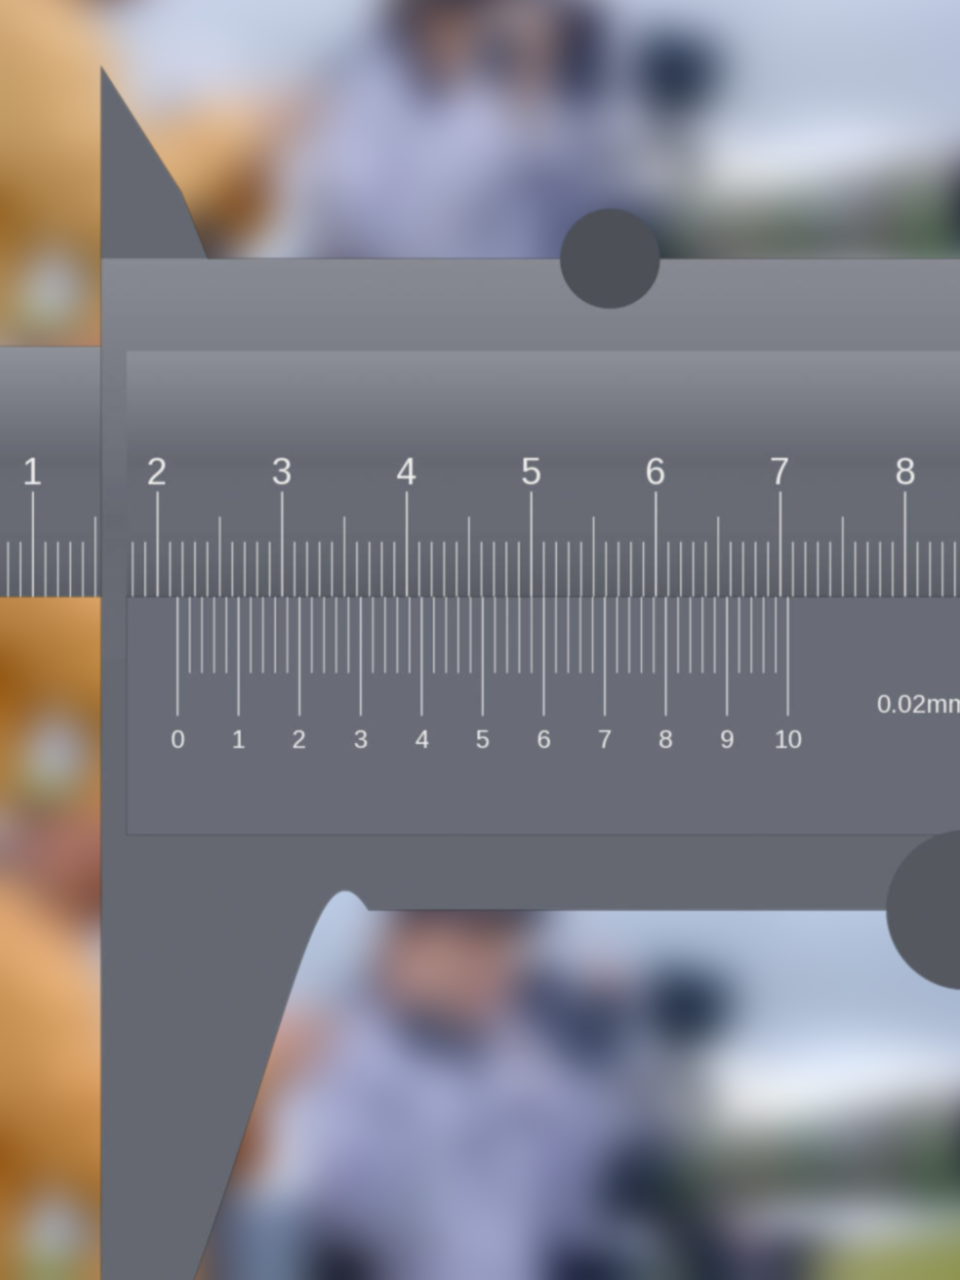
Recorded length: 21.6
